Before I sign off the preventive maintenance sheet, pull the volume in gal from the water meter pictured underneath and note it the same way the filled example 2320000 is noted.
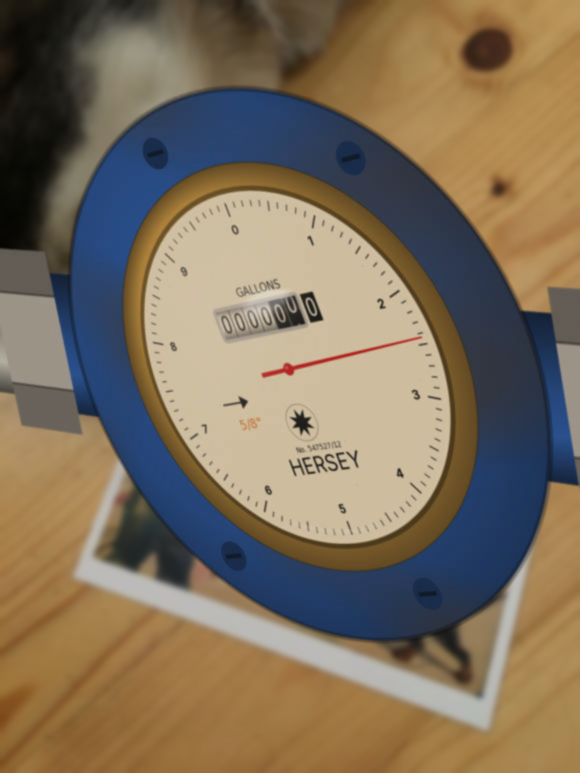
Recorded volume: 2.4
